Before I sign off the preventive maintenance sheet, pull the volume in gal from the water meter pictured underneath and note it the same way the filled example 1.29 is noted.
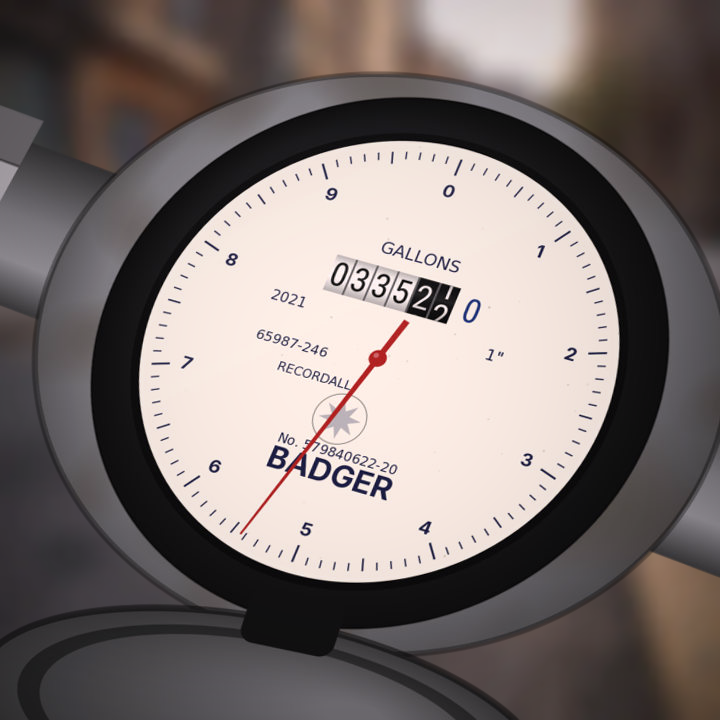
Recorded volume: 335215.4
